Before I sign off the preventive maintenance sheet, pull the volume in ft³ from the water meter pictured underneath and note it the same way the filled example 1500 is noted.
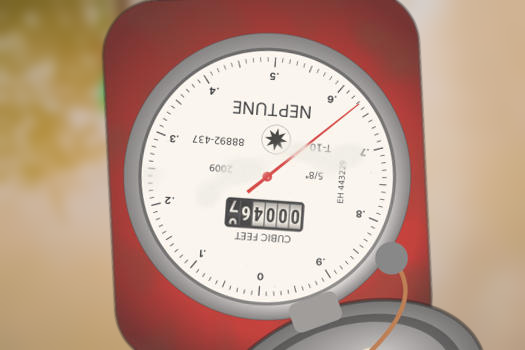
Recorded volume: 466.63
